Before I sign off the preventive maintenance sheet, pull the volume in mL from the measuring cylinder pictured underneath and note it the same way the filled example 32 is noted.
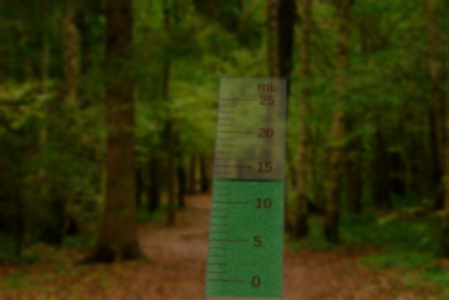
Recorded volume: 13
